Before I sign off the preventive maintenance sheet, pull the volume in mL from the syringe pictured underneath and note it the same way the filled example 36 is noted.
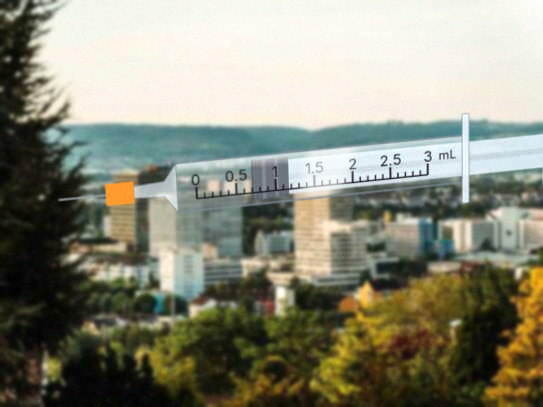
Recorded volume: 0.7
